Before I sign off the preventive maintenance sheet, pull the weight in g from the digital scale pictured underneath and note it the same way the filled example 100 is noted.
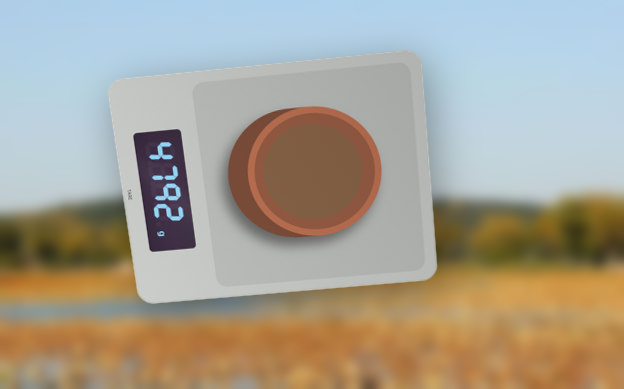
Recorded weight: 4792
